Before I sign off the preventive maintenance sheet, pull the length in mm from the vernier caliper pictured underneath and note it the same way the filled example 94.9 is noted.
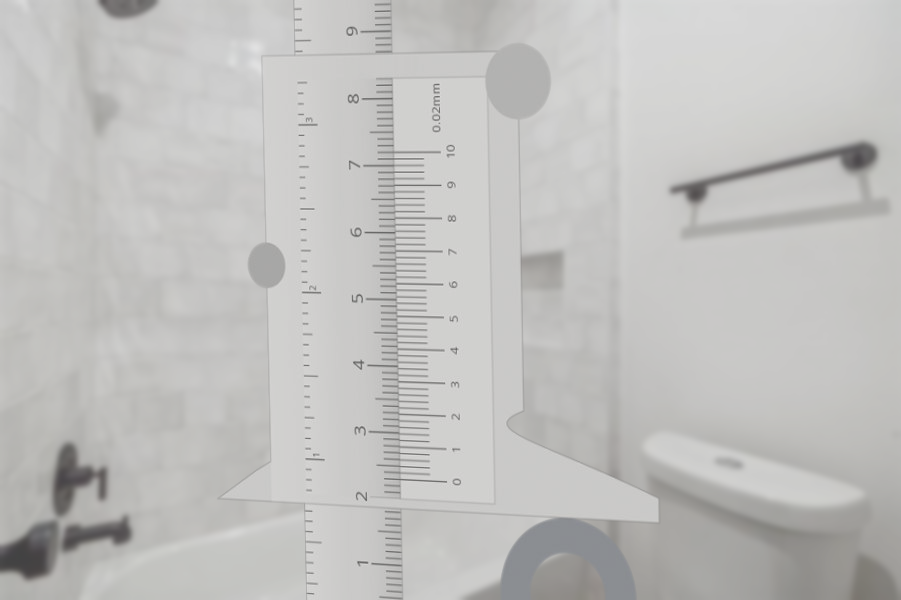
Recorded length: 23.0
